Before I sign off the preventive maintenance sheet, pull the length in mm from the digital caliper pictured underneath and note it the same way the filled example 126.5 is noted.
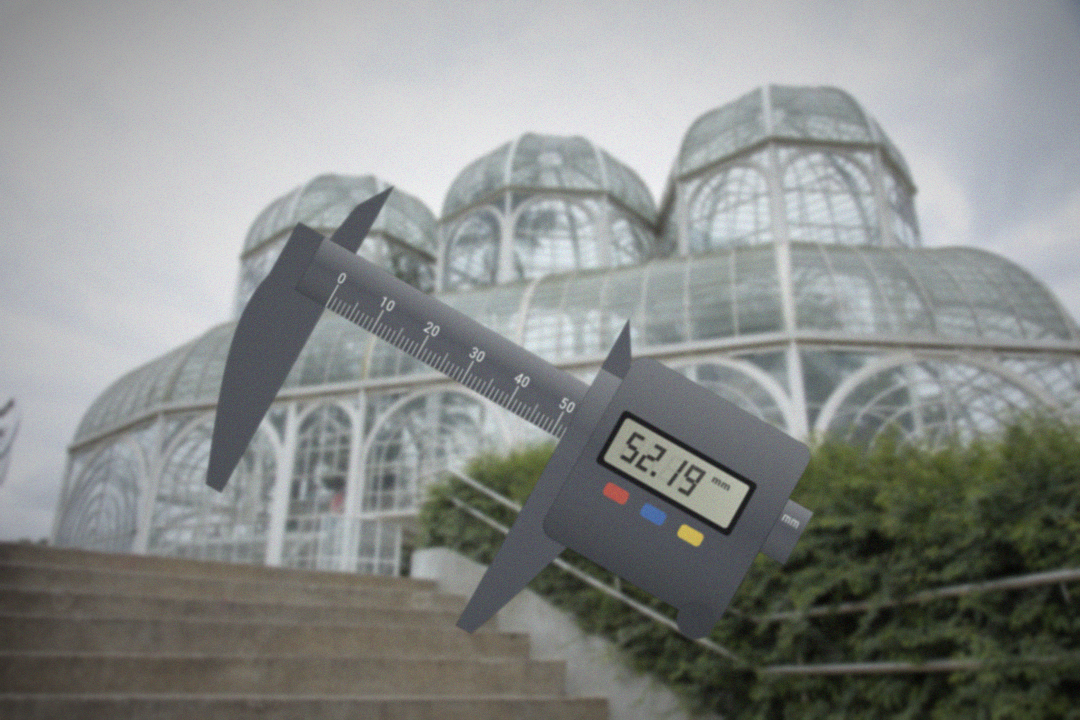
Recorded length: 52.19
